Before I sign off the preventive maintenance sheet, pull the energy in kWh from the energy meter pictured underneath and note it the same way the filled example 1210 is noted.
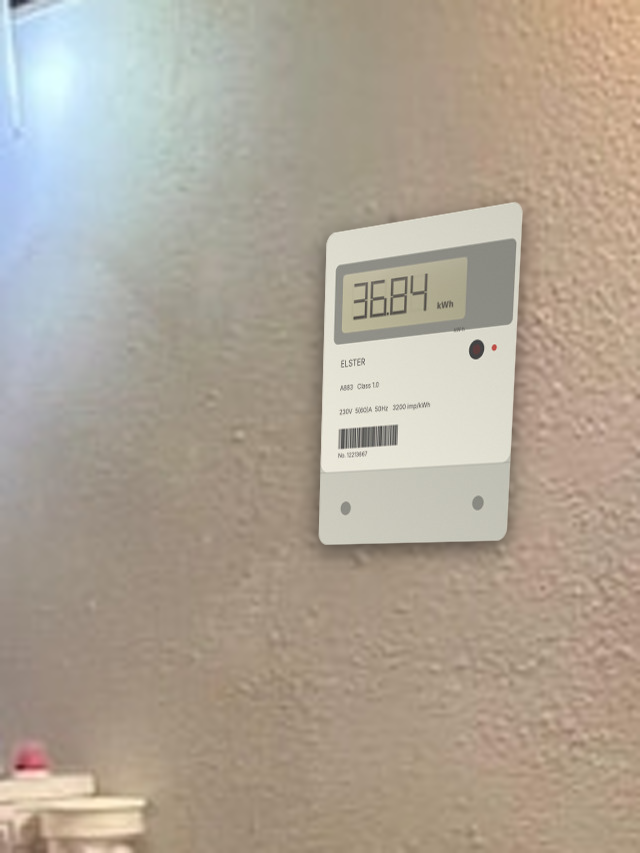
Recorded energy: 36.84
